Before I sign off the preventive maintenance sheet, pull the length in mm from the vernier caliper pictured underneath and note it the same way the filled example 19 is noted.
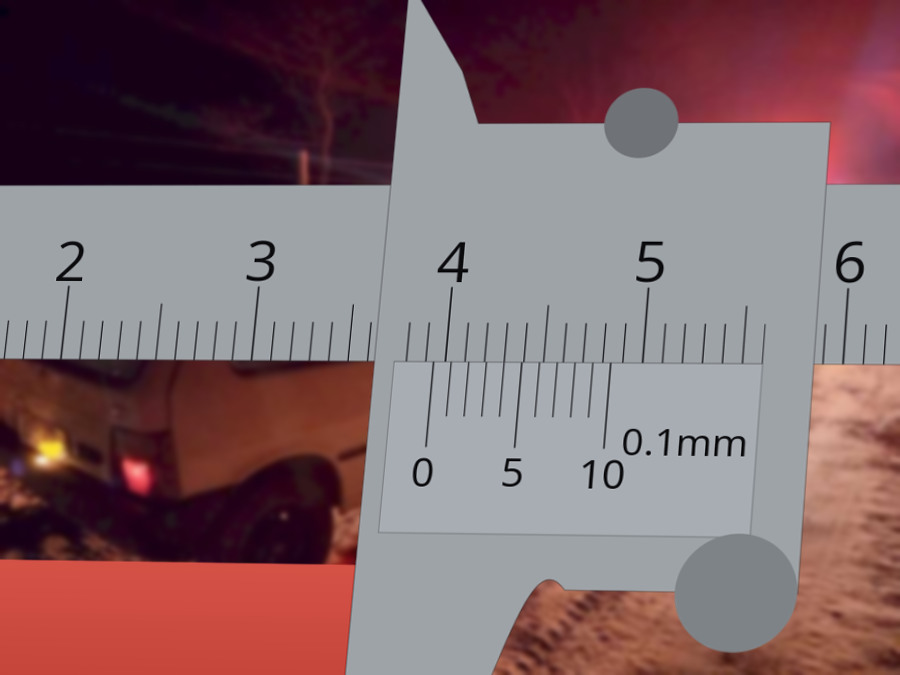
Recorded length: 39.4
